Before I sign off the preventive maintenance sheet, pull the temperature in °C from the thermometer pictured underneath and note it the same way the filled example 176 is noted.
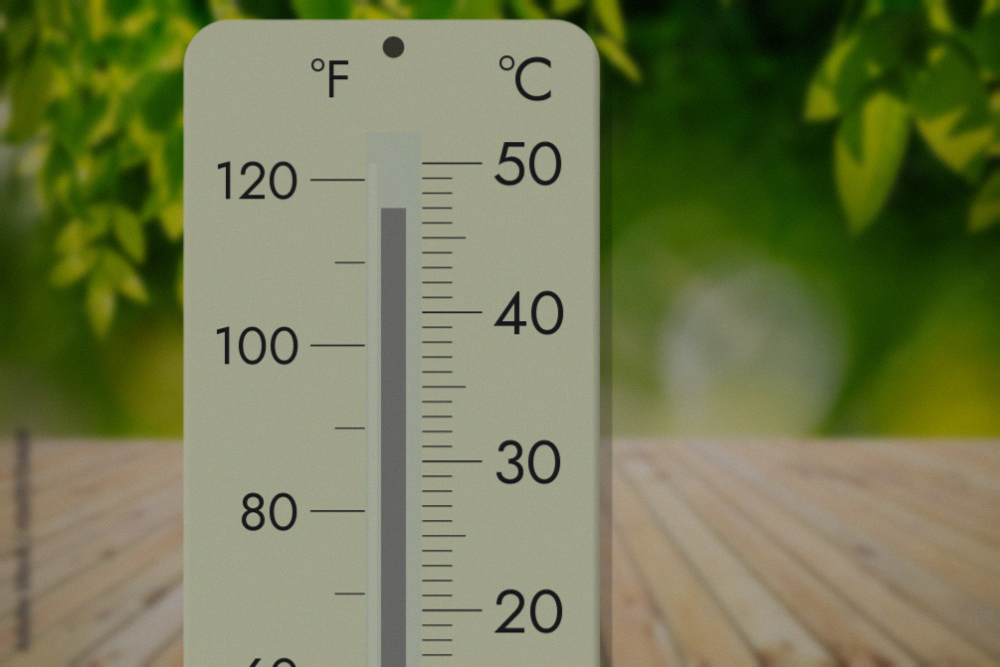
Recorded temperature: 47
